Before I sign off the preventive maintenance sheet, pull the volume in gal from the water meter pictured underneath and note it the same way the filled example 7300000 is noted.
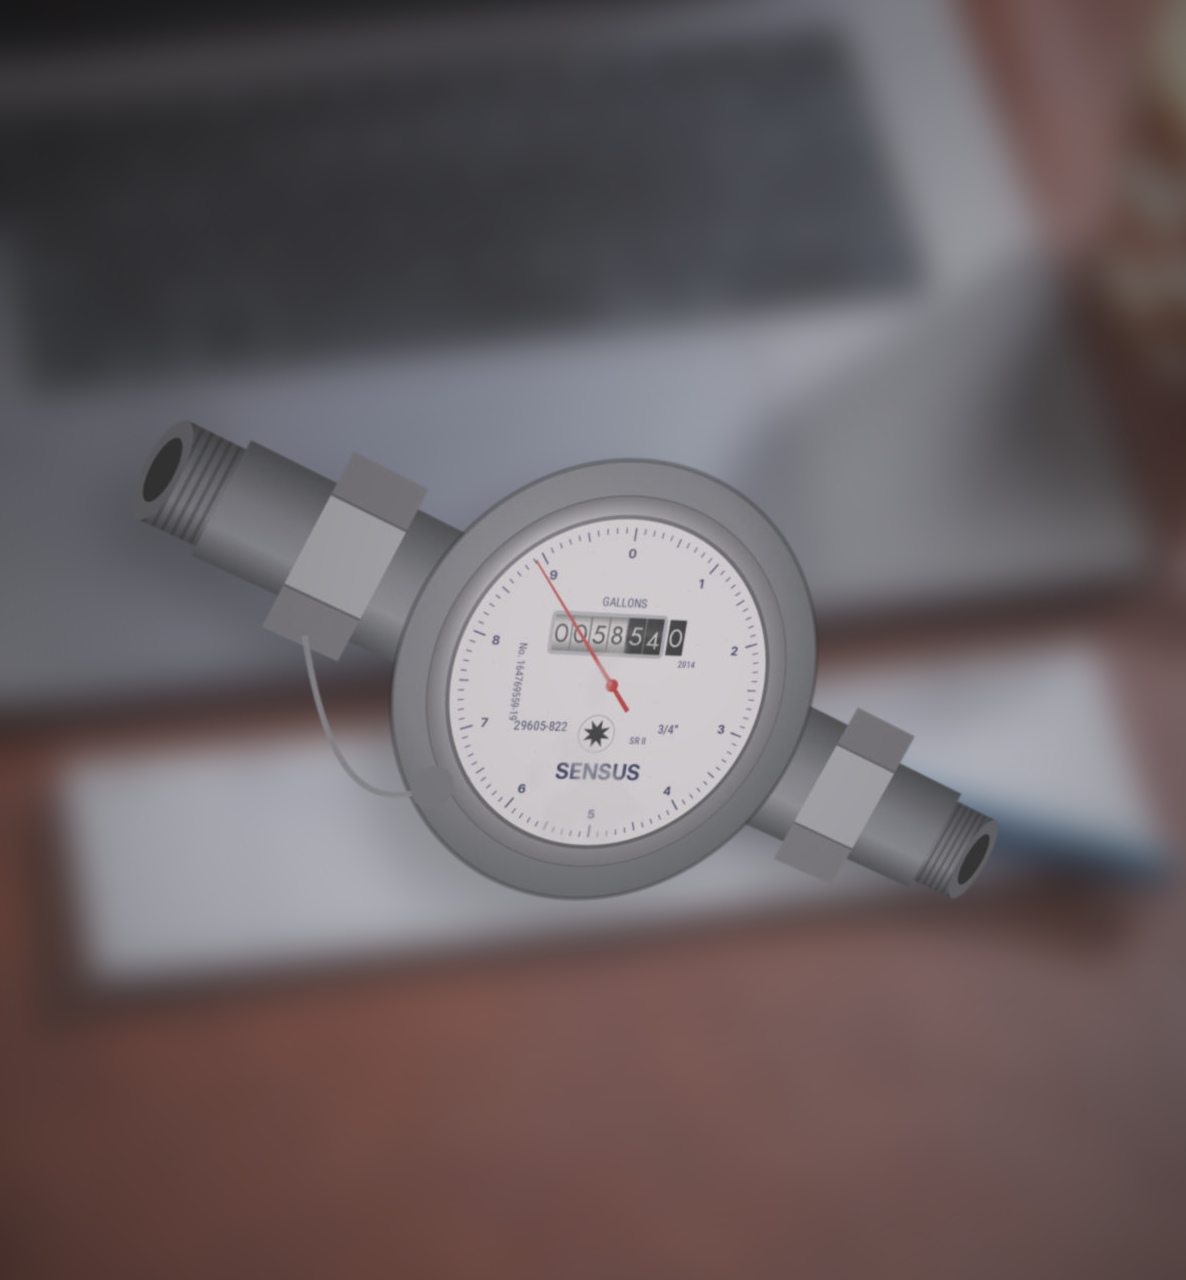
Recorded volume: 58538.9
